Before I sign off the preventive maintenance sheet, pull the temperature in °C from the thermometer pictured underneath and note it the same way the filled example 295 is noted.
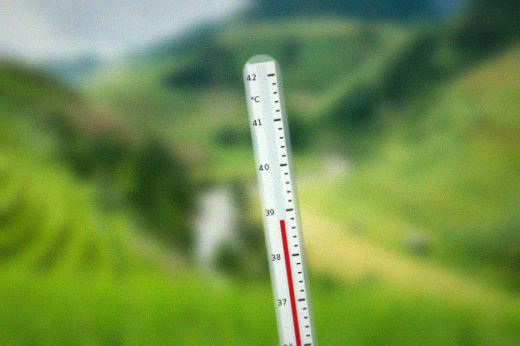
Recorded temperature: 38.8
